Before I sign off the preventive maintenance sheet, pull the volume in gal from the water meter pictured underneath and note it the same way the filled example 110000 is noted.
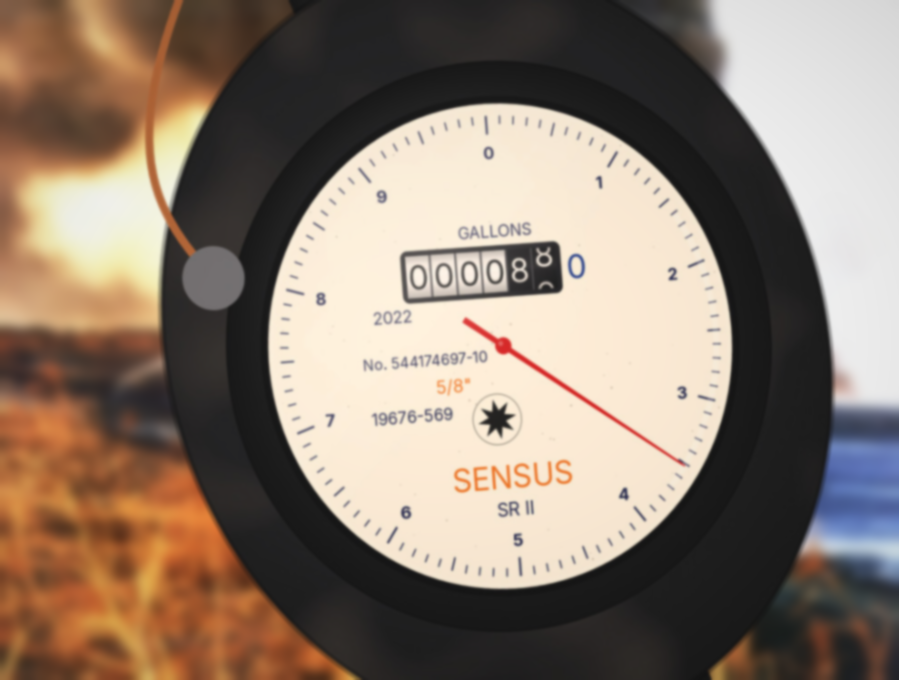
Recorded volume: 883.5
